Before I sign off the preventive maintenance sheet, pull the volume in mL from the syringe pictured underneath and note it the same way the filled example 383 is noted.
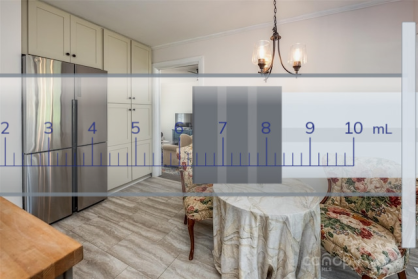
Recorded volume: 6.3
